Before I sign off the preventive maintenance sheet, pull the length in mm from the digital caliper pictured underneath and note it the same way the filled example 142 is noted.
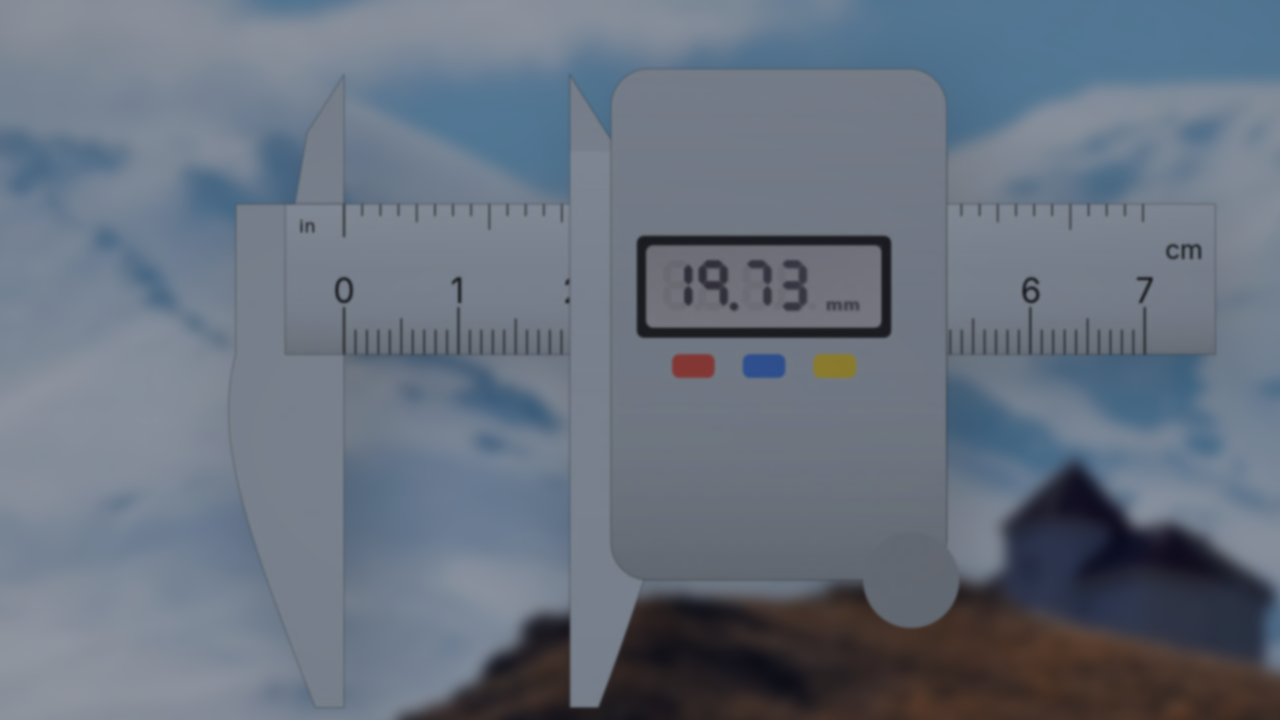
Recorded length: 19.73
